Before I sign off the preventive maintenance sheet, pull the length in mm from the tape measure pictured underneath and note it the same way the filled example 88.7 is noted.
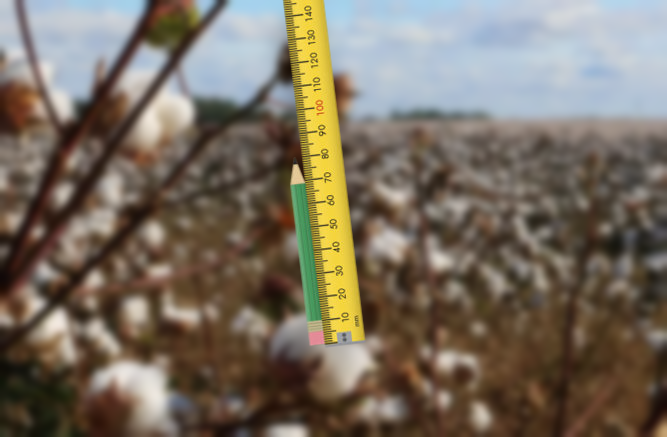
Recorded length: 80
